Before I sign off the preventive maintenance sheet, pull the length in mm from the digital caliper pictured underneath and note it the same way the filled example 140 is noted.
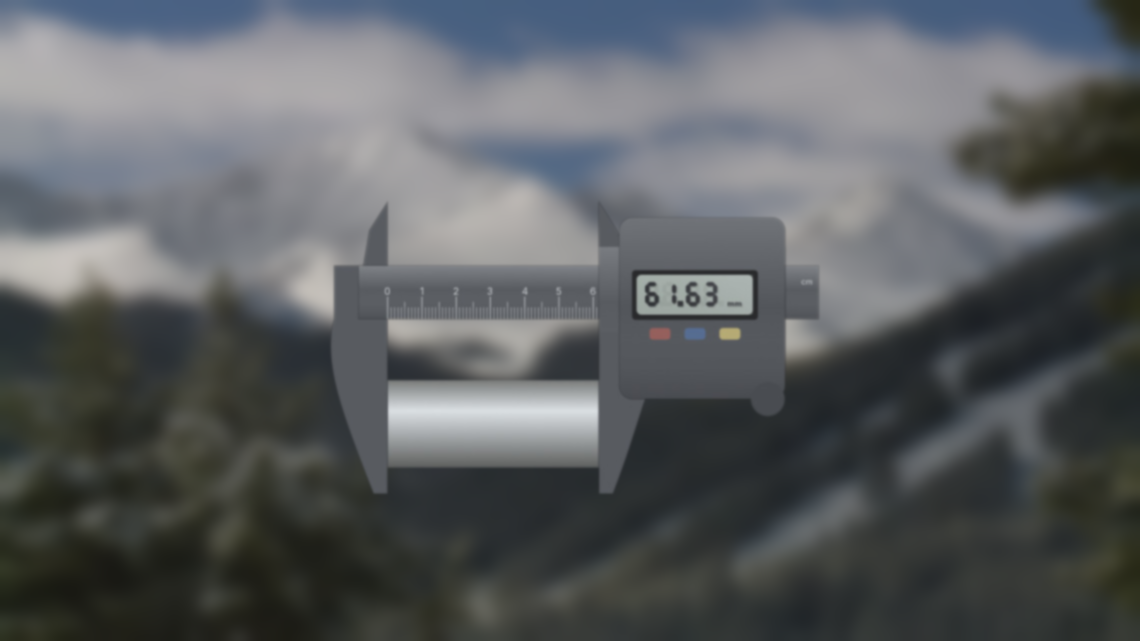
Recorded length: 61.63
